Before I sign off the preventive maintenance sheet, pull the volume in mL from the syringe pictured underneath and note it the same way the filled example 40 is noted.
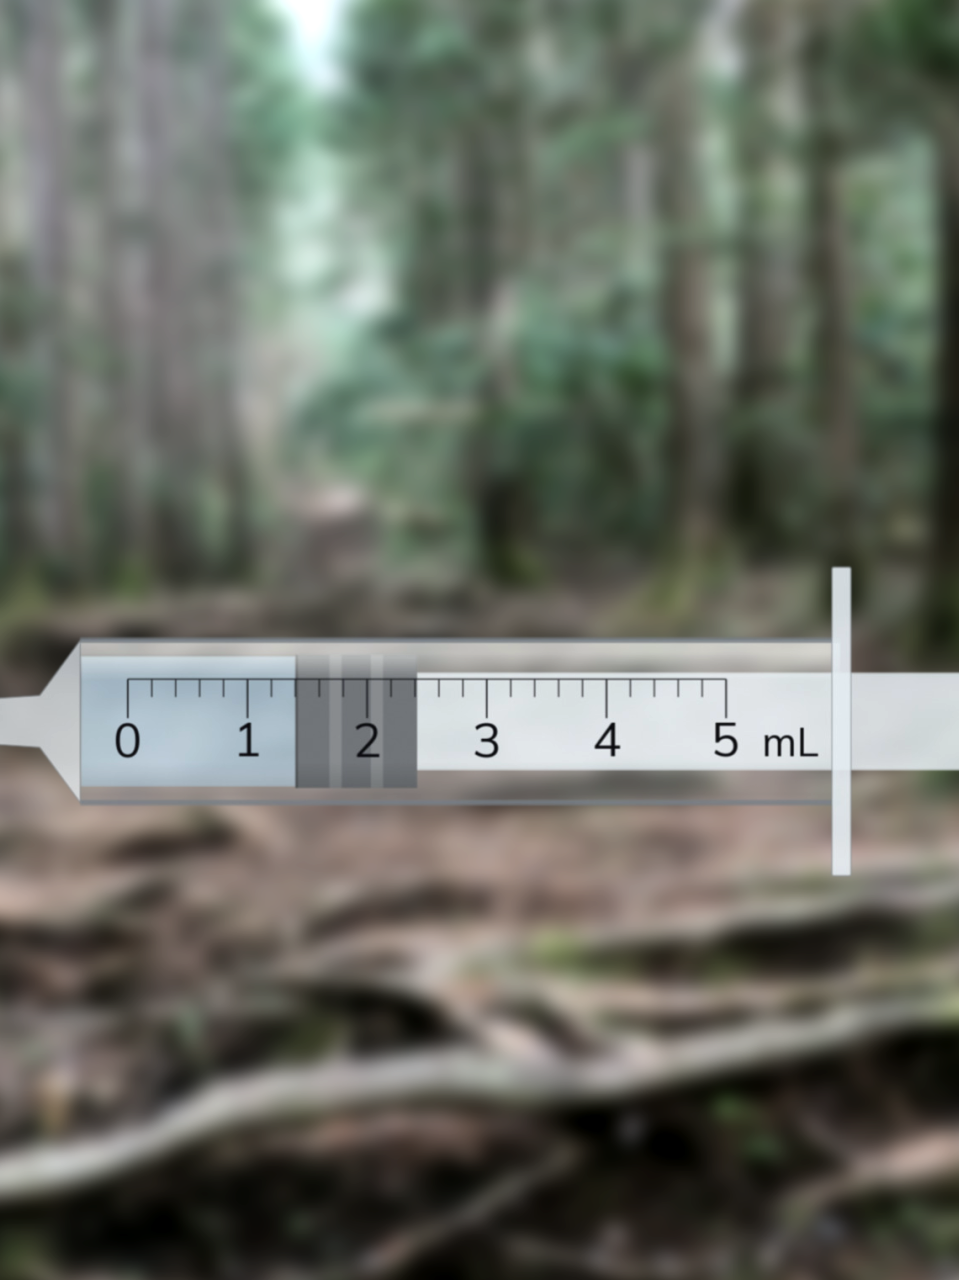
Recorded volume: 1.4
